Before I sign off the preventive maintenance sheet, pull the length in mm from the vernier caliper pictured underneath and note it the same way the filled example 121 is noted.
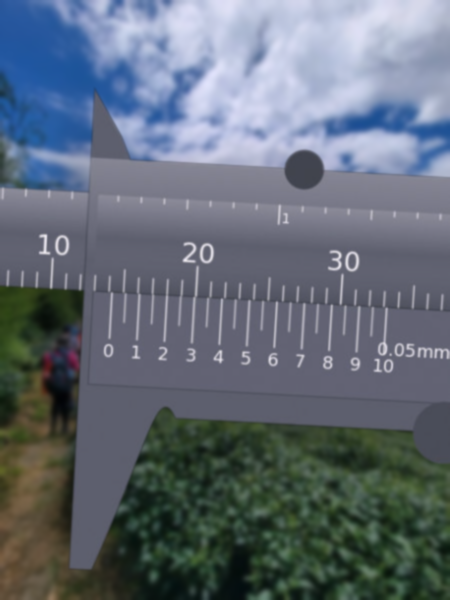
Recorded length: 14.2
